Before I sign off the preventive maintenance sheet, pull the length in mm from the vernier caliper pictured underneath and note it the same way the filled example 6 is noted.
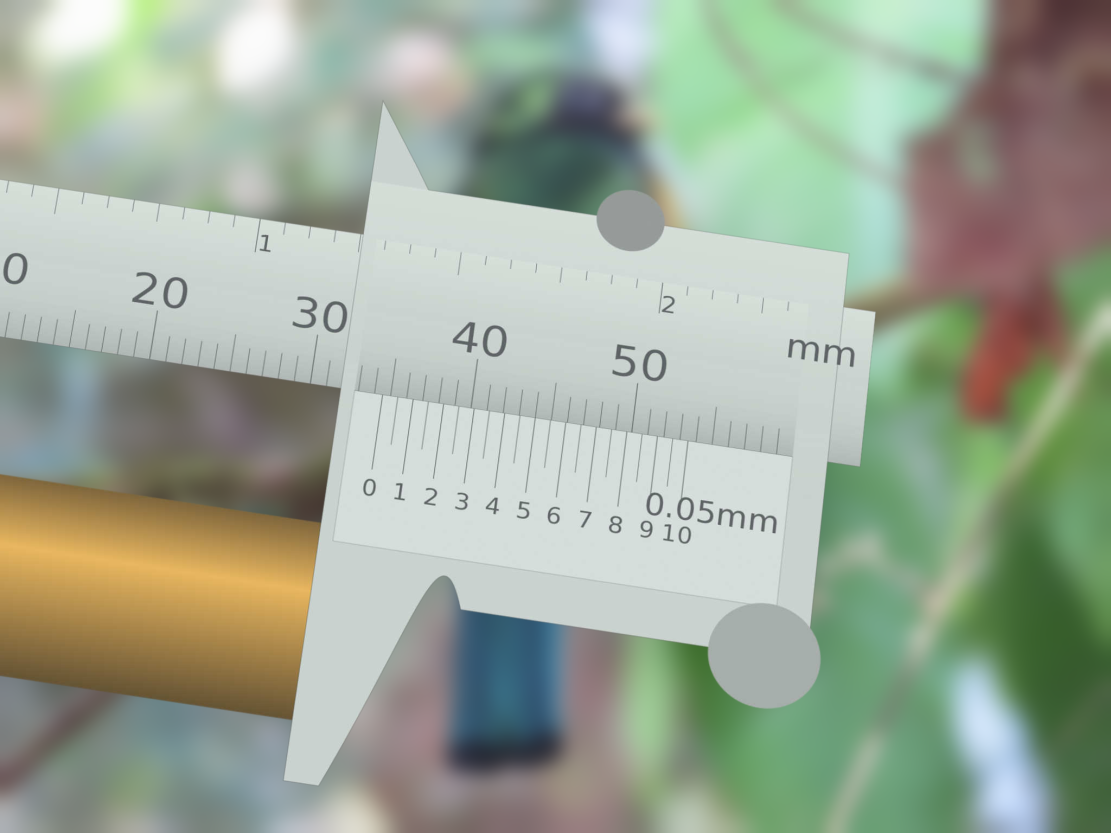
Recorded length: 34.5
